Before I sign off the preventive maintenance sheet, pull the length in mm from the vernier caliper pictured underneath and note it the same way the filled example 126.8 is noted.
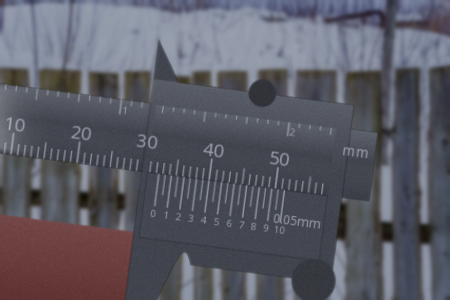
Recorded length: 32.4
